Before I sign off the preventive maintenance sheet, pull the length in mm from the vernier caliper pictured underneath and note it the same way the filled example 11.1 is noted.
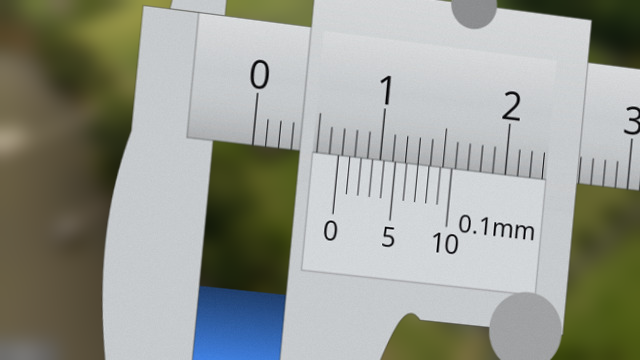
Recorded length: 6.7
